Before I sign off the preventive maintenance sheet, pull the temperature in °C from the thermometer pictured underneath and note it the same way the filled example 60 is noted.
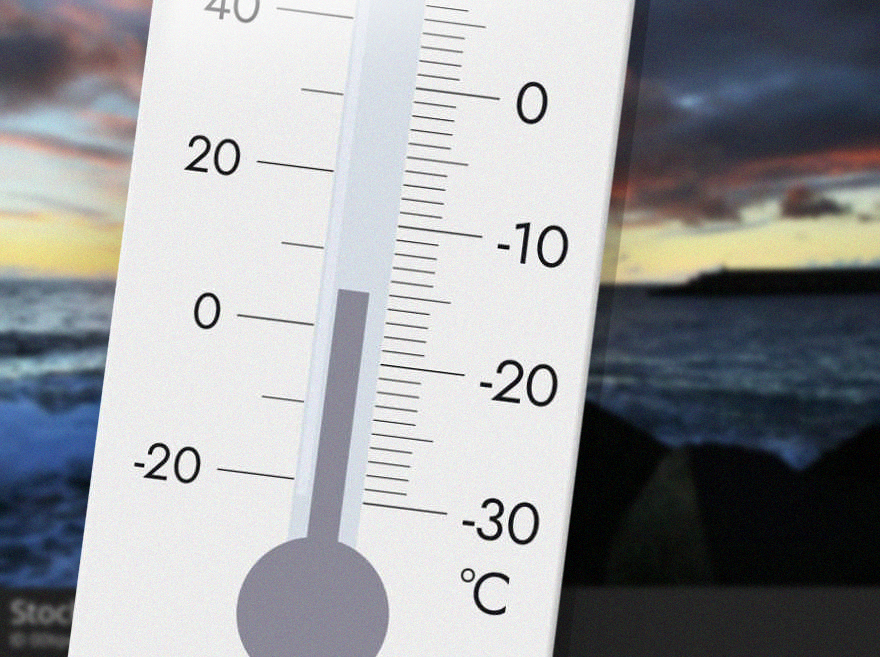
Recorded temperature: -15
